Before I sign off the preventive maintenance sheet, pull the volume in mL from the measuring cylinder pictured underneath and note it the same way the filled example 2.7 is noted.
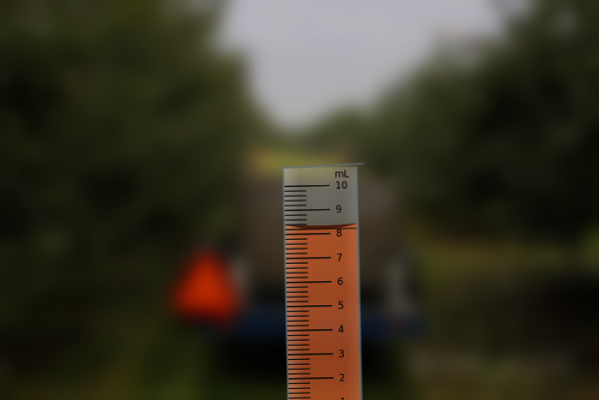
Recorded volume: 8.2
